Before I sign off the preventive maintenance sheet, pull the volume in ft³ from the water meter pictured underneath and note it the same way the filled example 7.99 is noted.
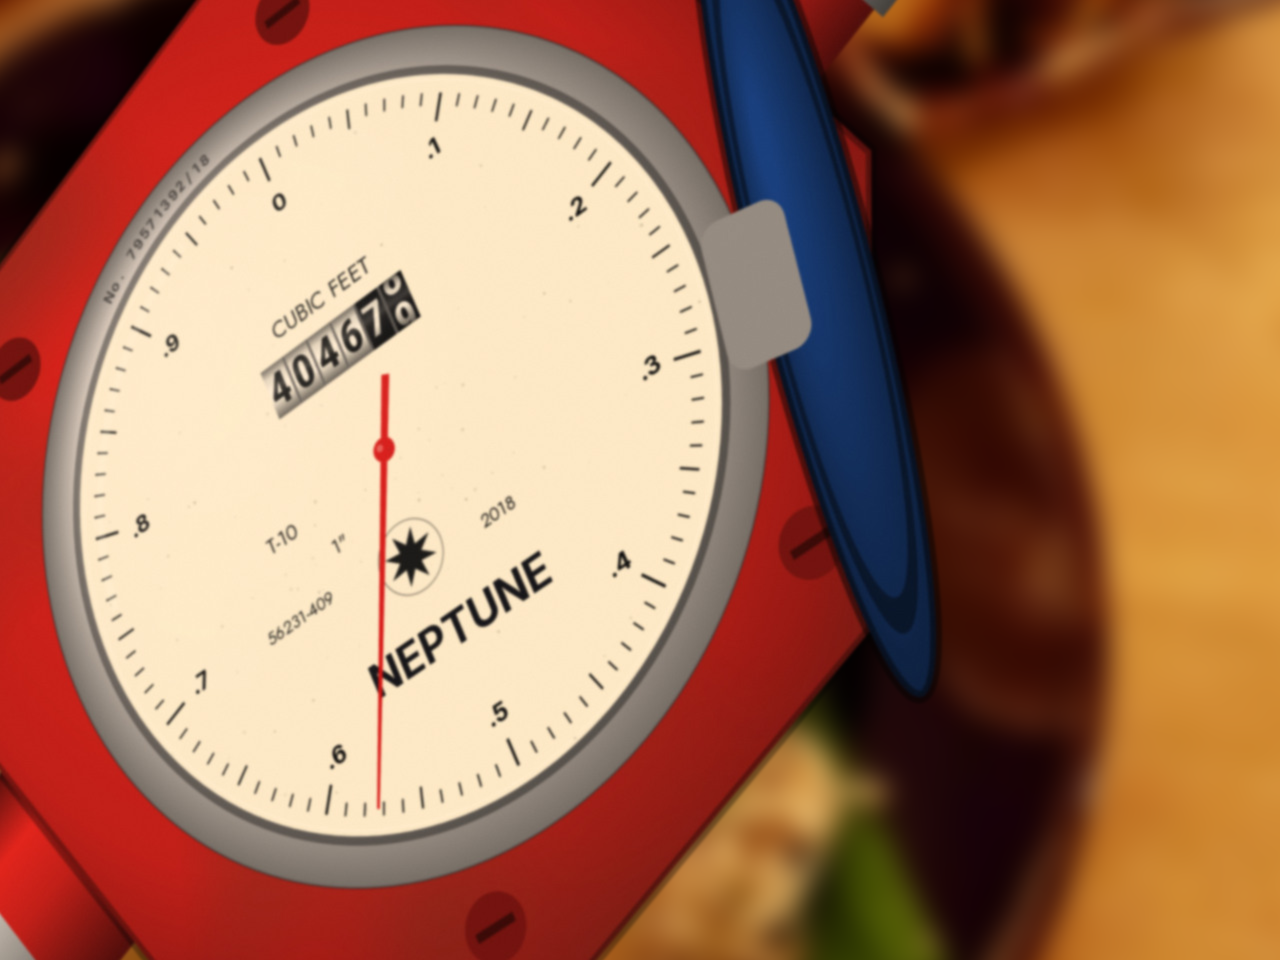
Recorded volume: 404678.57
